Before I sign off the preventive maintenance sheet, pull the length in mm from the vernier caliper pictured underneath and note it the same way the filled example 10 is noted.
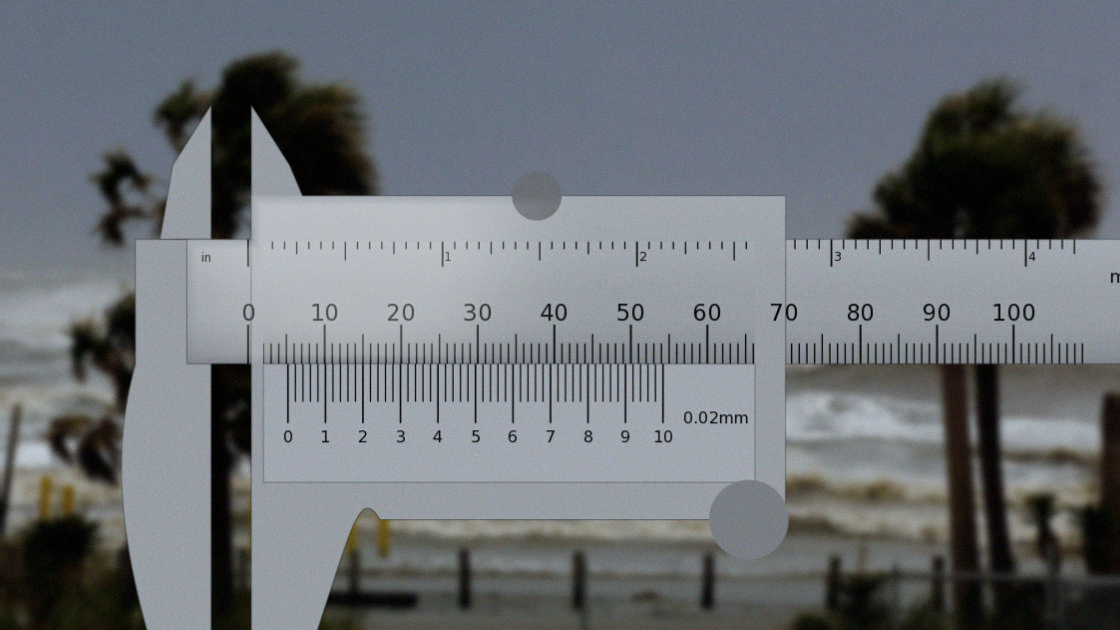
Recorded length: 5.2
